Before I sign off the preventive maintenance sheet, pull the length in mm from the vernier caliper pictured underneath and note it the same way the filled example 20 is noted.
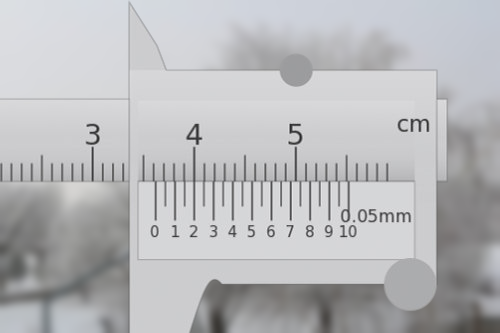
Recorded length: 36.2
